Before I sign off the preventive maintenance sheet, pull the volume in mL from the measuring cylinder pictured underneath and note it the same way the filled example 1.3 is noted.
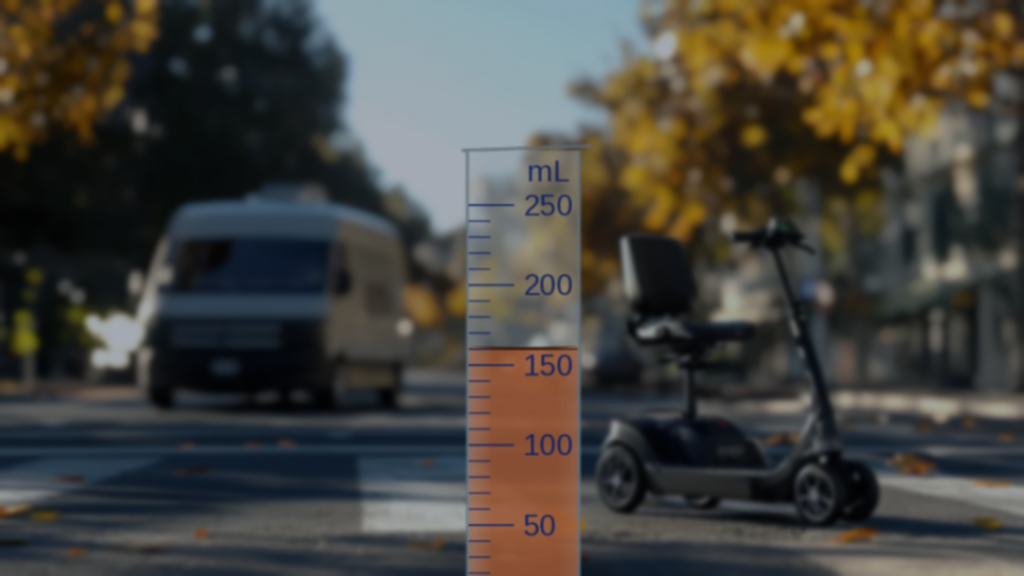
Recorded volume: 160
